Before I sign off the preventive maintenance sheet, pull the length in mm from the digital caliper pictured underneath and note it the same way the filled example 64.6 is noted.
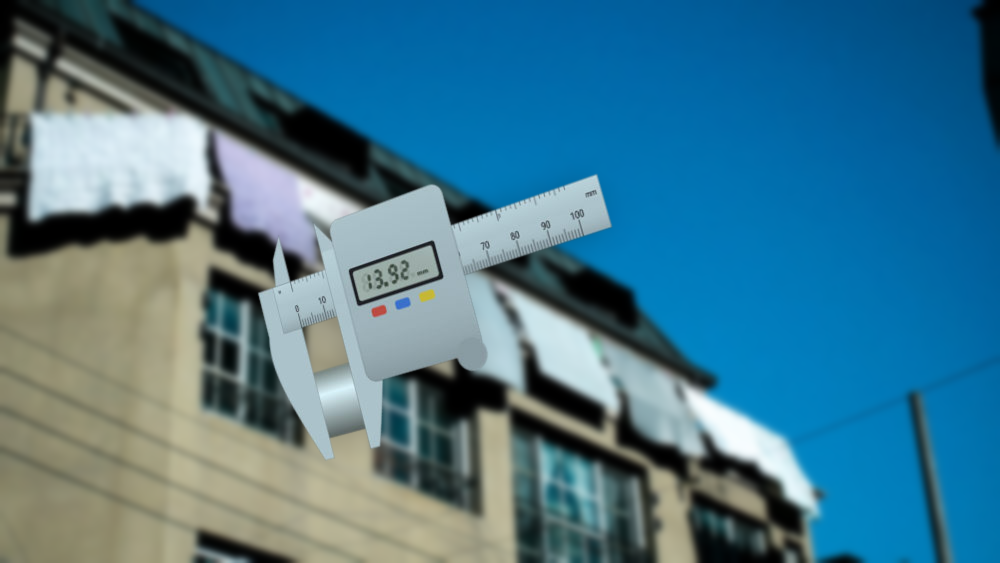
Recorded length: 13.92
